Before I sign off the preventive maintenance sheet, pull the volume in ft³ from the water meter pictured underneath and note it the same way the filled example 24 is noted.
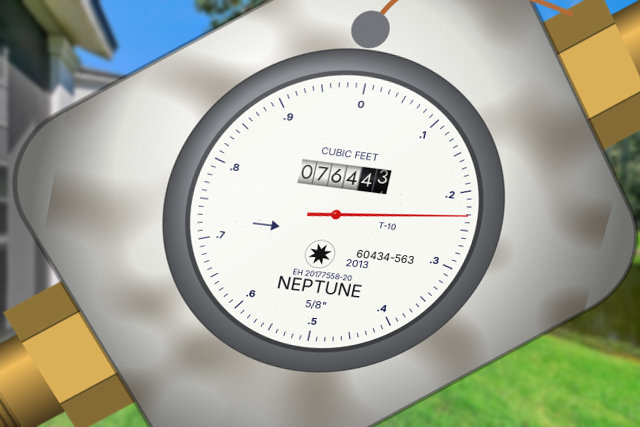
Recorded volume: 76443.23
